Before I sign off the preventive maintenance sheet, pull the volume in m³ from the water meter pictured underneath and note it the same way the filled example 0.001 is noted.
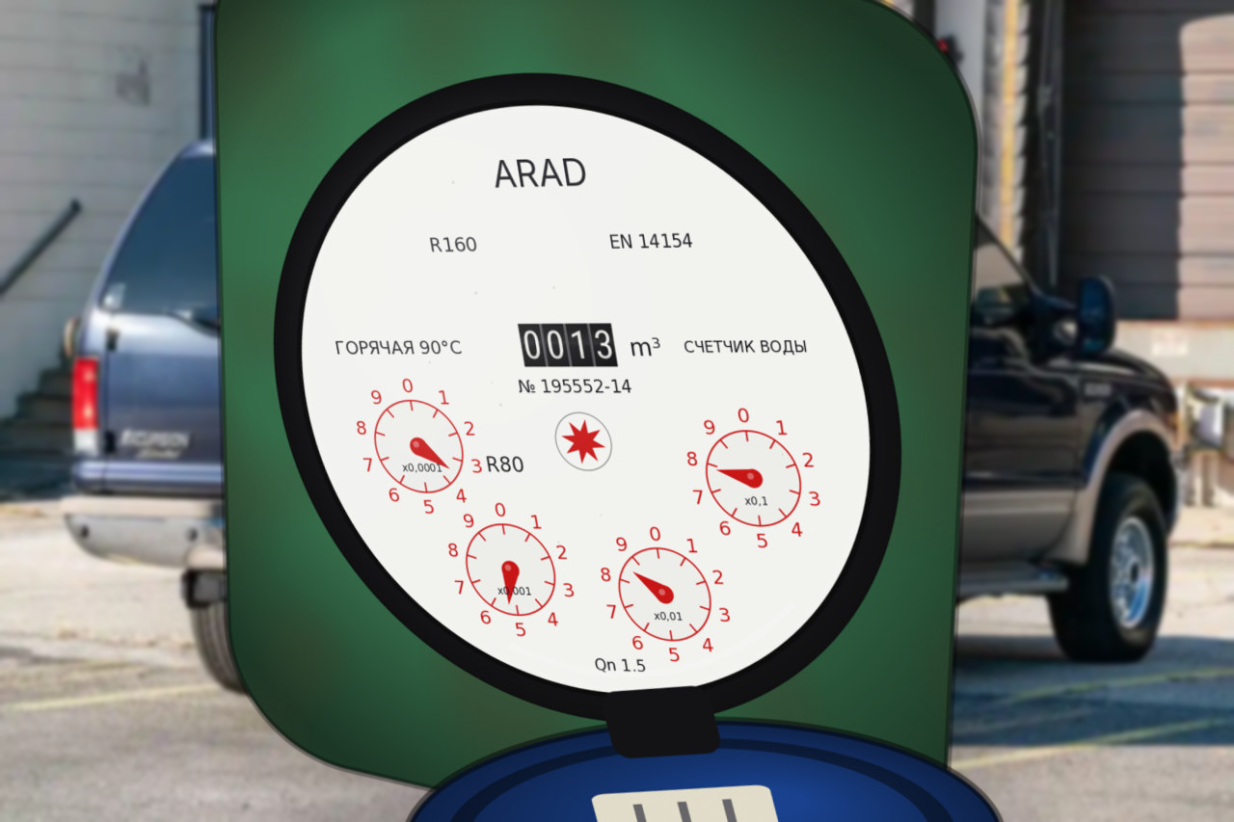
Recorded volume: 13.7853
